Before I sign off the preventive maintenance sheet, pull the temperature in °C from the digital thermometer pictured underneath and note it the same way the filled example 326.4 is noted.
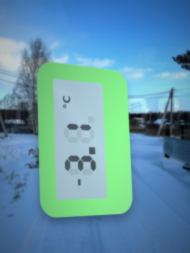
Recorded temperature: -3.1
